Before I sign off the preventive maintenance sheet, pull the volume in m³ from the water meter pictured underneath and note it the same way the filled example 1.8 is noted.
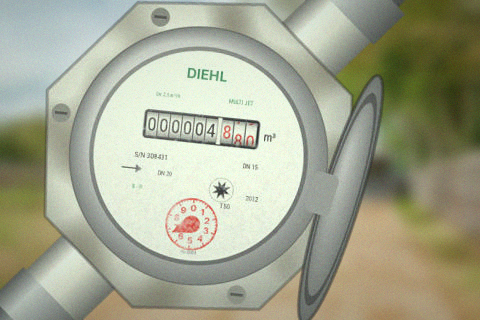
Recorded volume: 4.8796
